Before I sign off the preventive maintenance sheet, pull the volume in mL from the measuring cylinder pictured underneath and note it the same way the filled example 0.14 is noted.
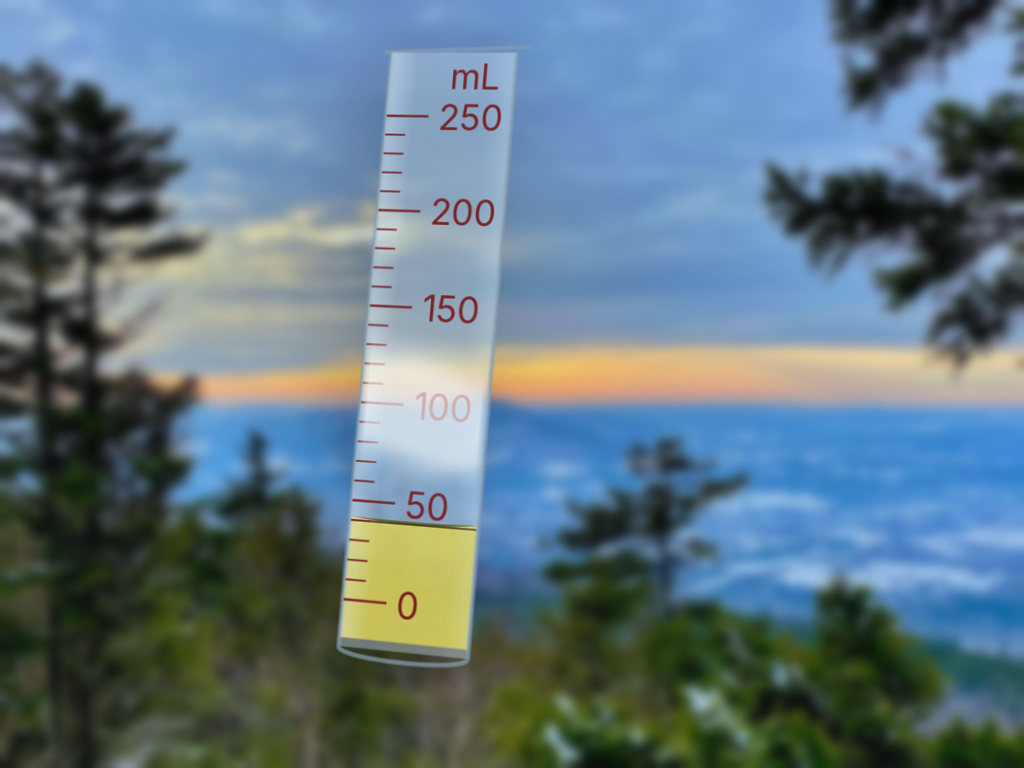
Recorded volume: 40
